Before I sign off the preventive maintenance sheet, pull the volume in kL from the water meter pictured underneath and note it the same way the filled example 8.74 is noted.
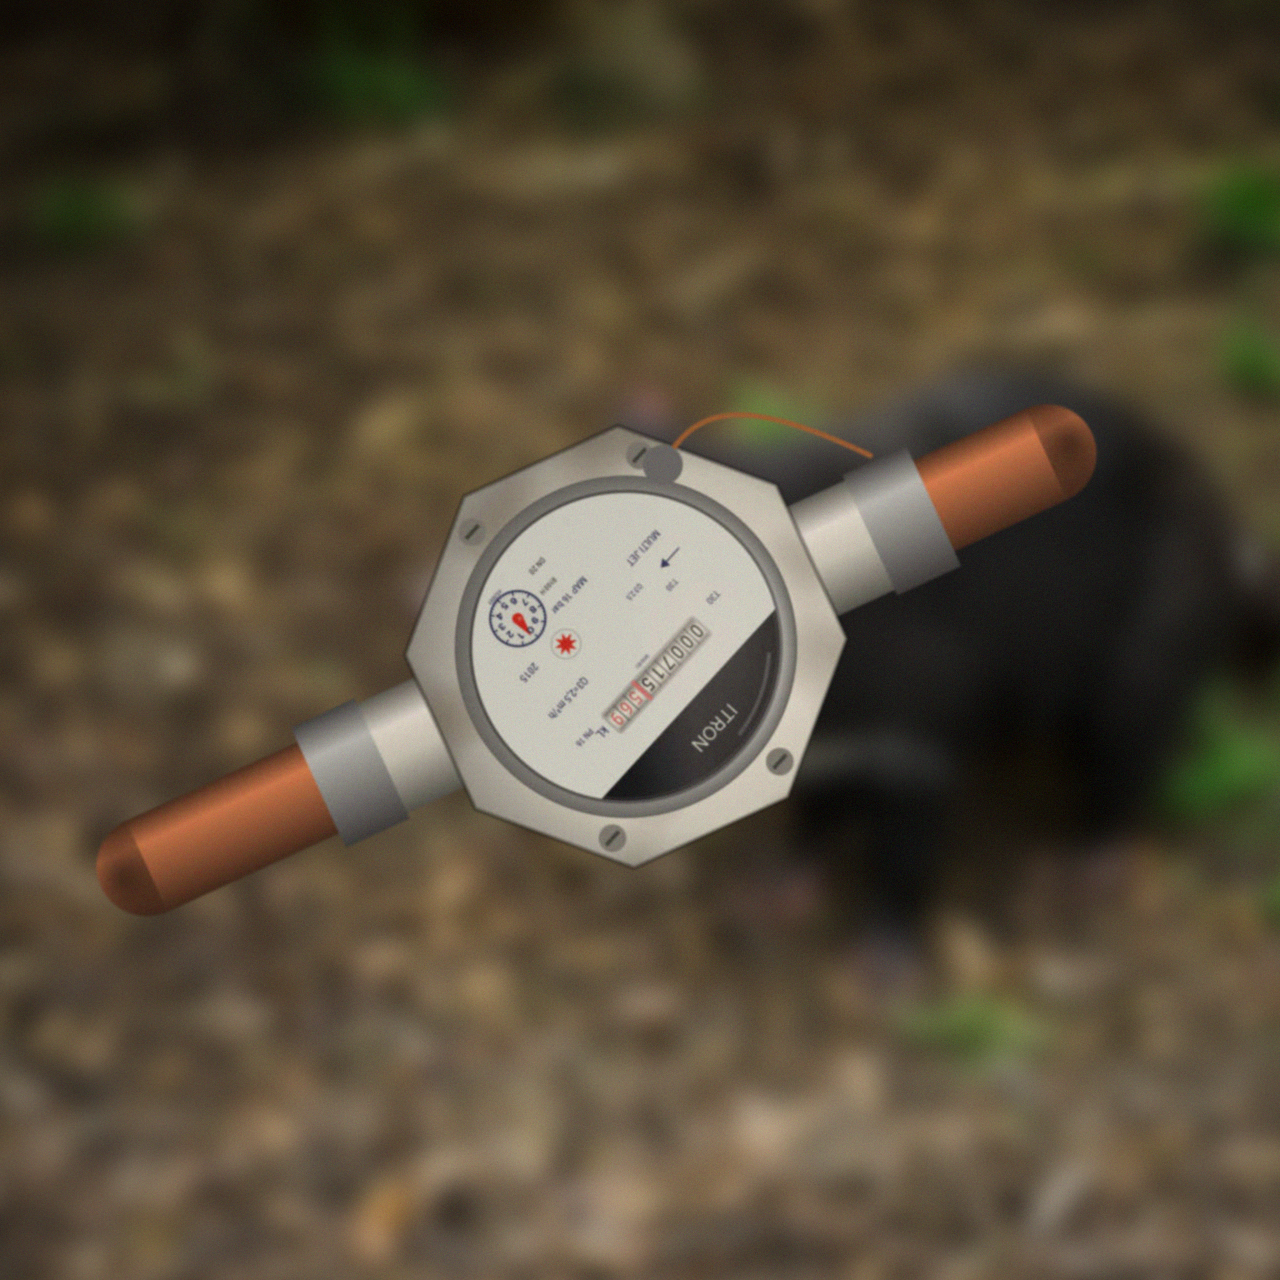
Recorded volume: 715.5690
